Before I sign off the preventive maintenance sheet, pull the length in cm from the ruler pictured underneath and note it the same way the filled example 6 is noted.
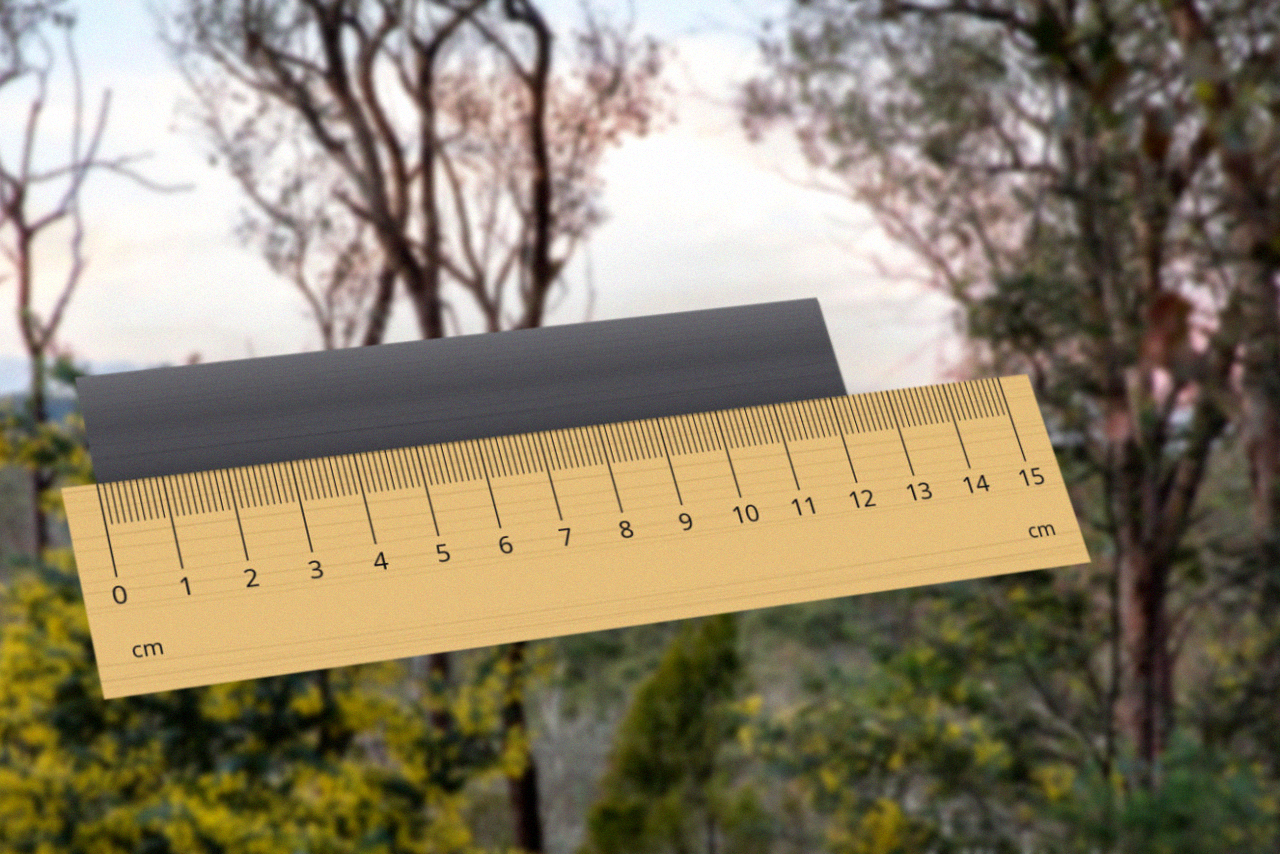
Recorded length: 12.3
